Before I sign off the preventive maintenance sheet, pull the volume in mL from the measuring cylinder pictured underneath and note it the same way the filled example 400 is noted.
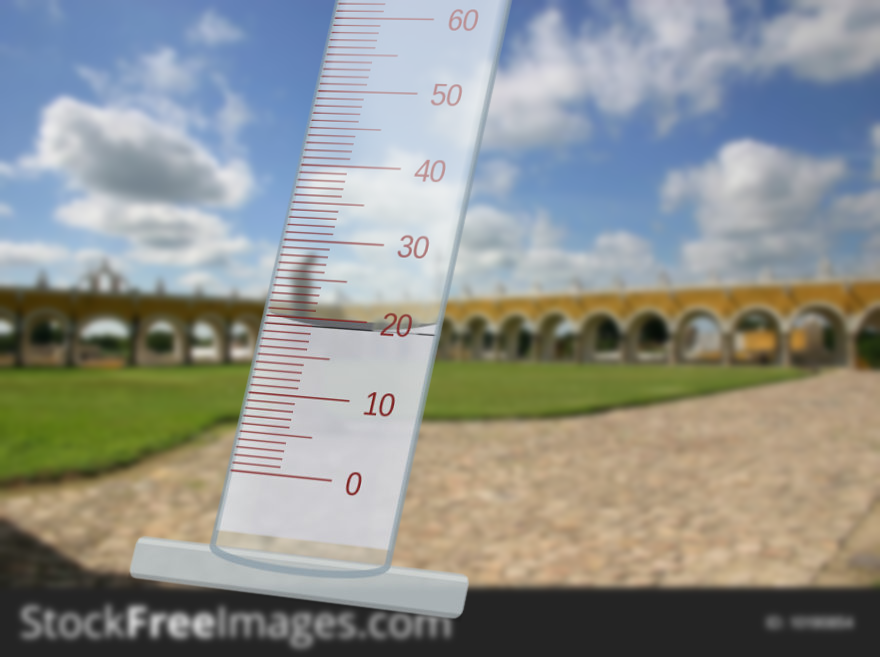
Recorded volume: 19
